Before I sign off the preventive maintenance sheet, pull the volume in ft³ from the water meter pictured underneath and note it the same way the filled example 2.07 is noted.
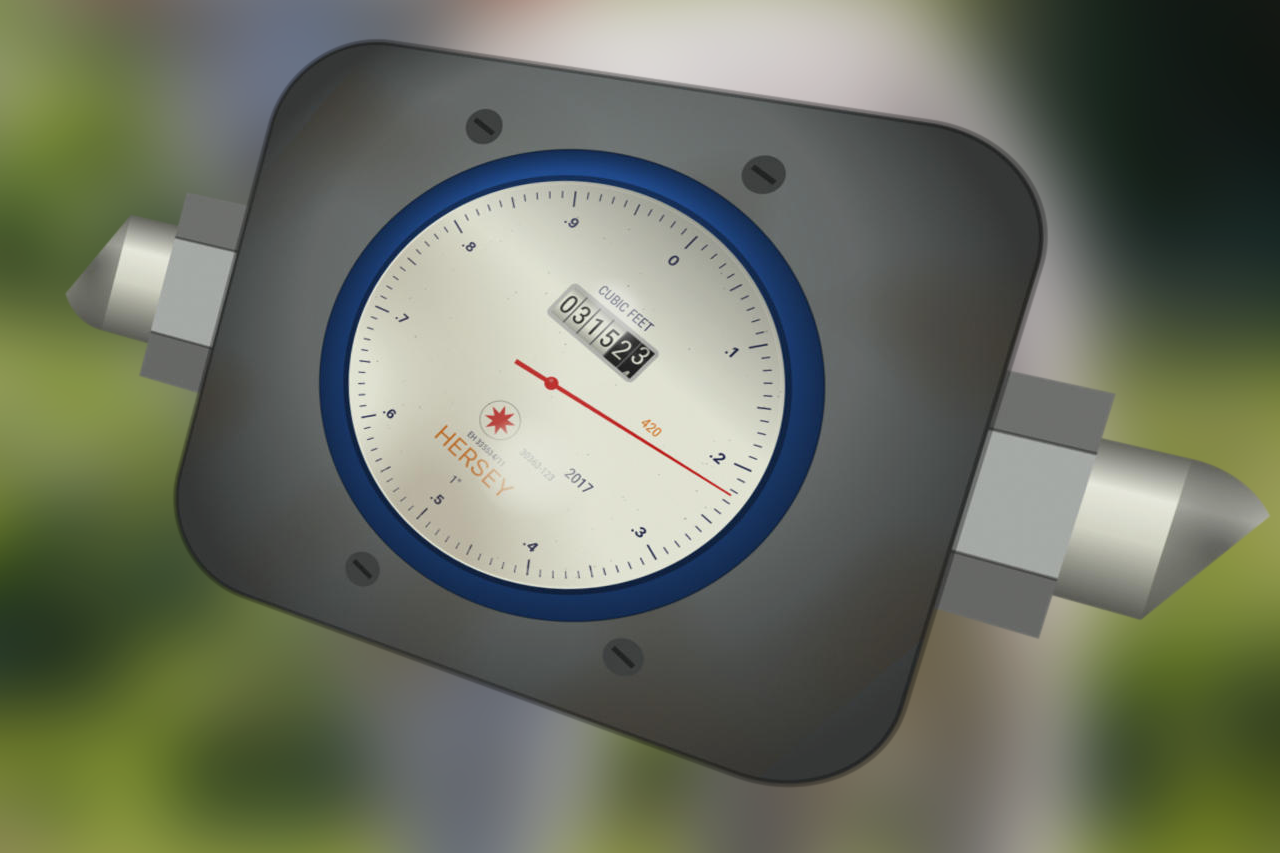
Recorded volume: 31523.22
